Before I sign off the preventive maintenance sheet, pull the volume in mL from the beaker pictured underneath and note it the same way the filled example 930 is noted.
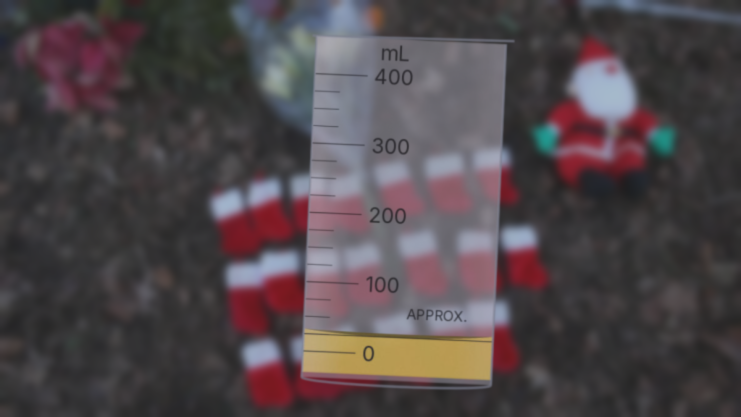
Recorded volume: 25
